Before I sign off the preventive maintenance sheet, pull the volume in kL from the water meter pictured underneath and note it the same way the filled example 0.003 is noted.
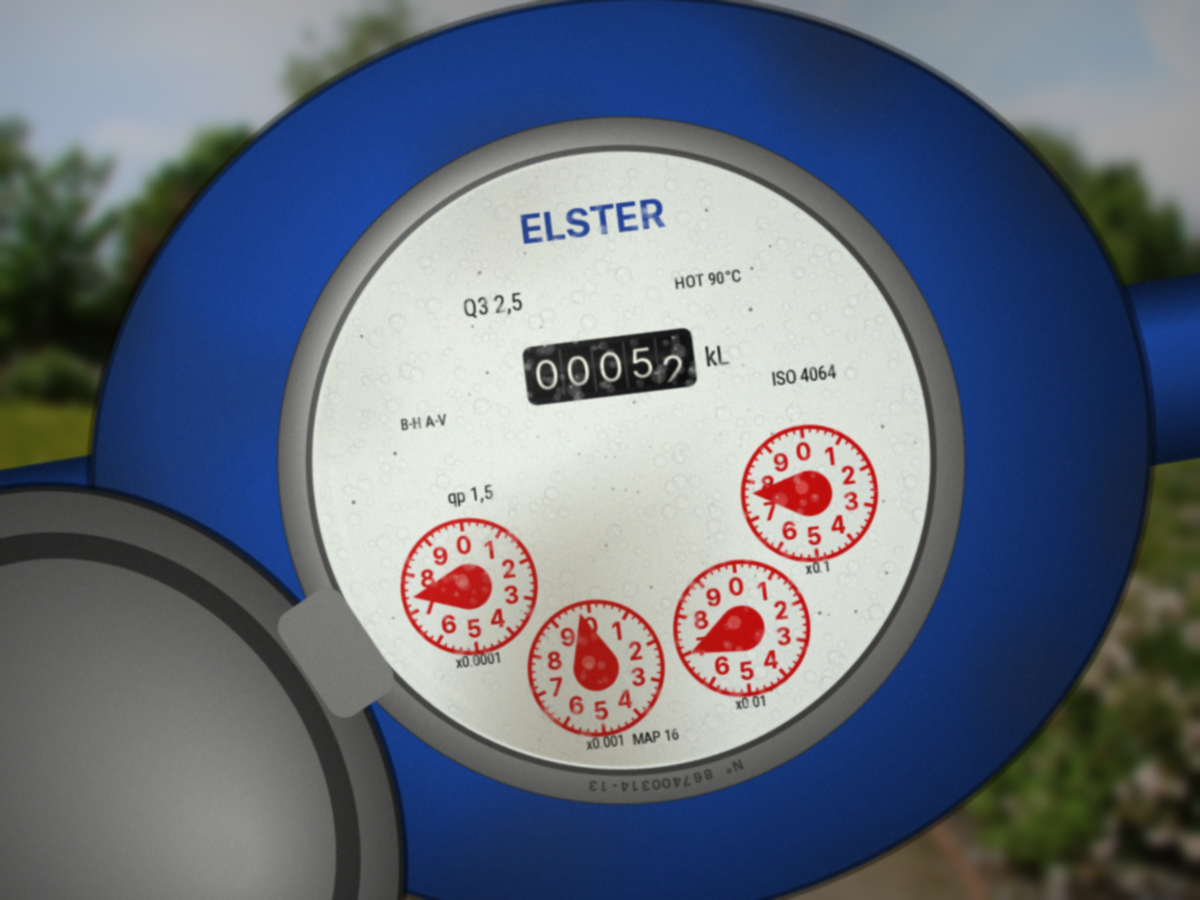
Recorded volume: 51.7697
